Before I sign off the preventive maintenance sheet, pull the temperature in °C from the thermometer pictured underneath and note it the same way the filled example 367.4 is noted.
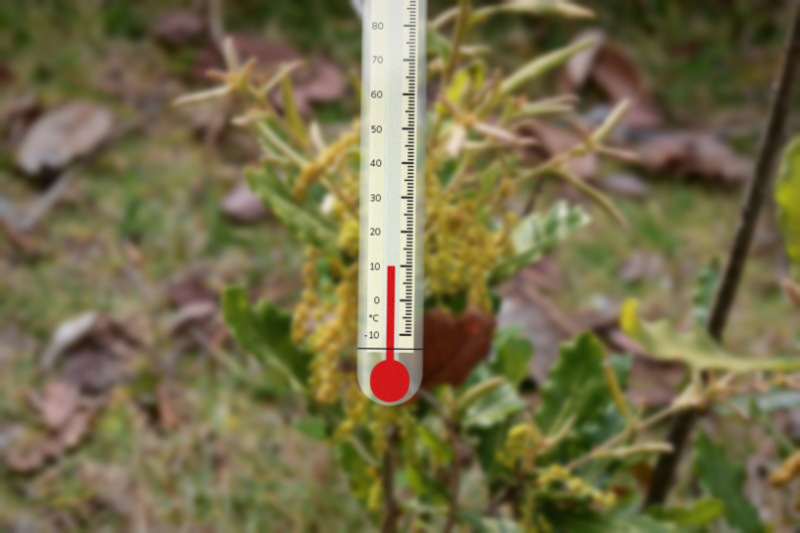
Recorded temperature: 10
